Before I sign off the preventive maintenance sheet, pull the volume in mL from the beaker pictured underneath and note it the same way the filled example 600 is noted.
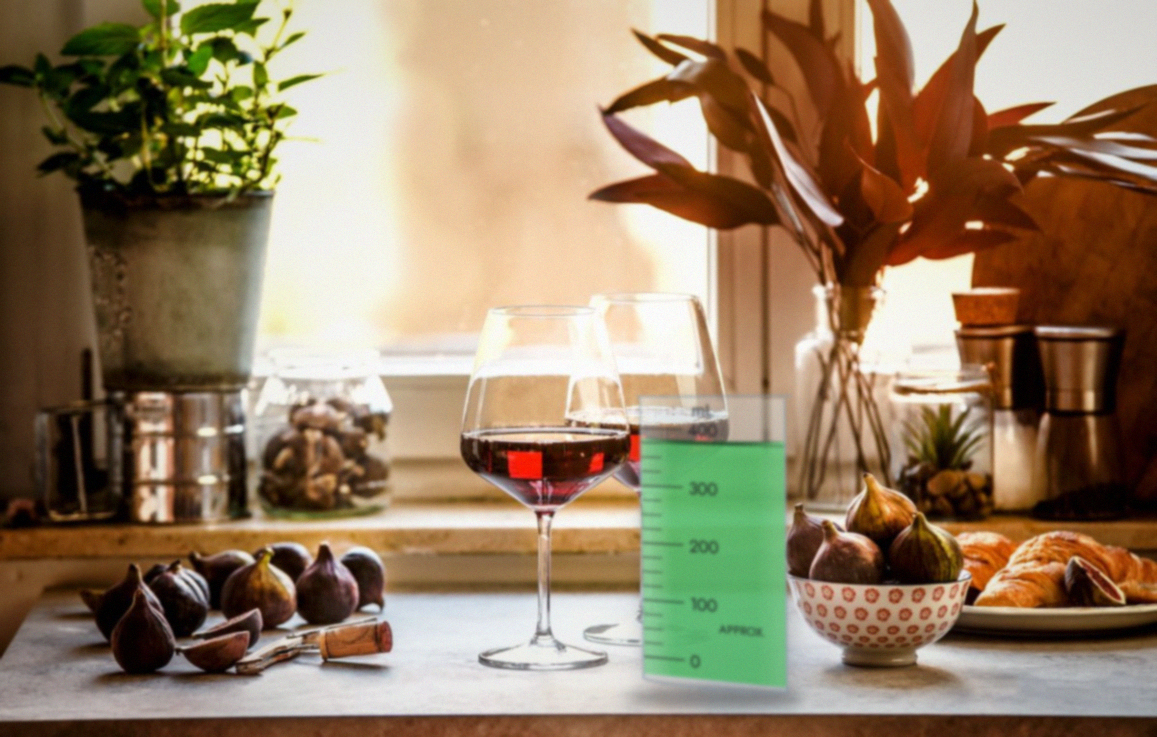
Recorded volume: 375
